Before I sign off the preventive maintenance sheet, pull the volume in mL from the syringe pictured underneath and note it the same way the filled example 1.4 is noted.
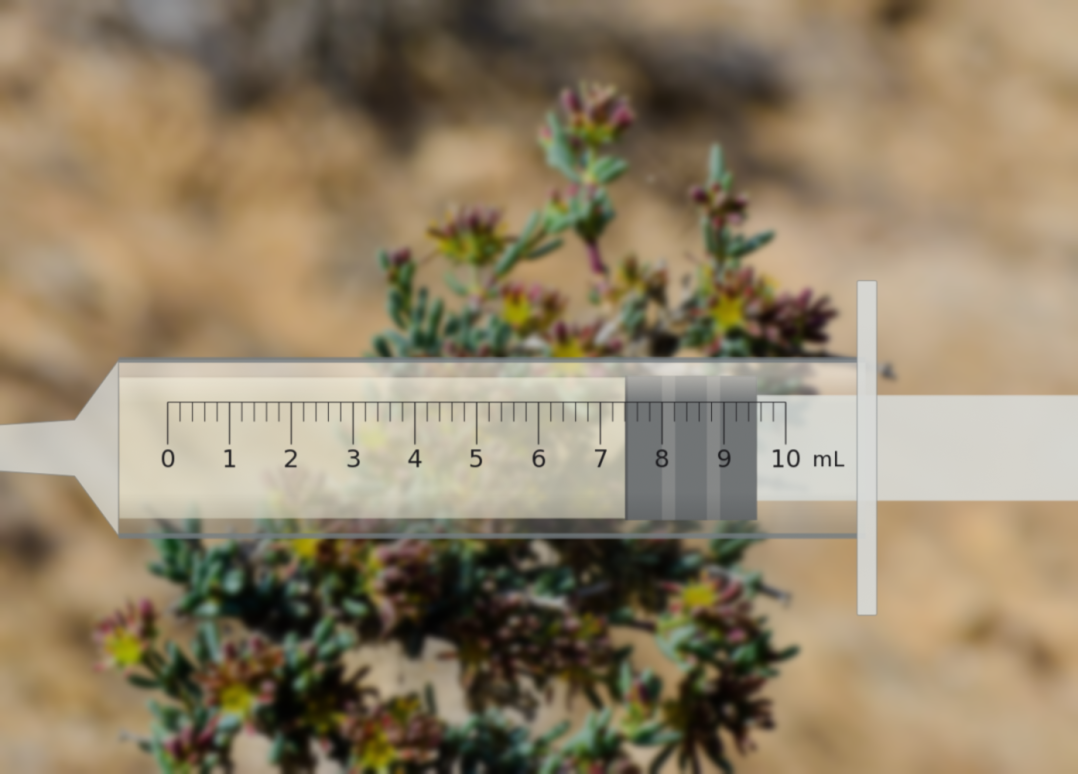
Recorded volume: 7.4
